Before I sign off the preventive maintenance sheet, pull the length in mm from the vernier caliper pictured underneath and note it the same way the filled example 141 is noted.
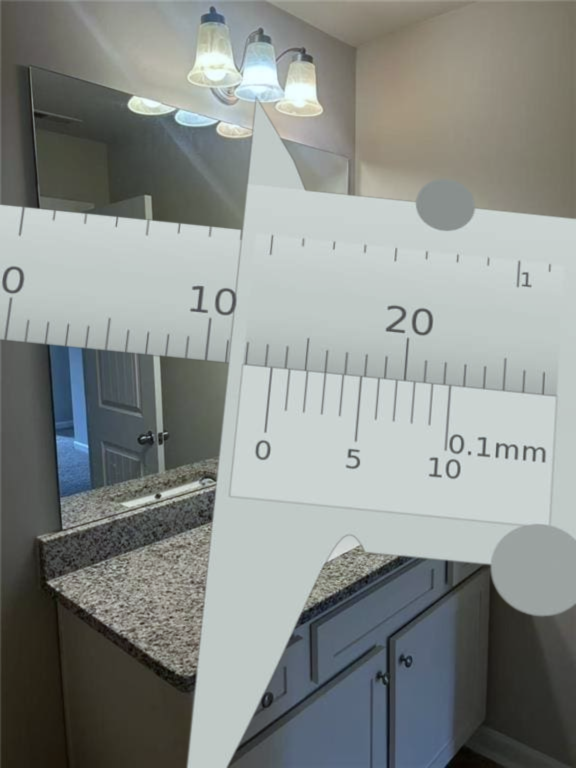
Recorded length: 13.3
